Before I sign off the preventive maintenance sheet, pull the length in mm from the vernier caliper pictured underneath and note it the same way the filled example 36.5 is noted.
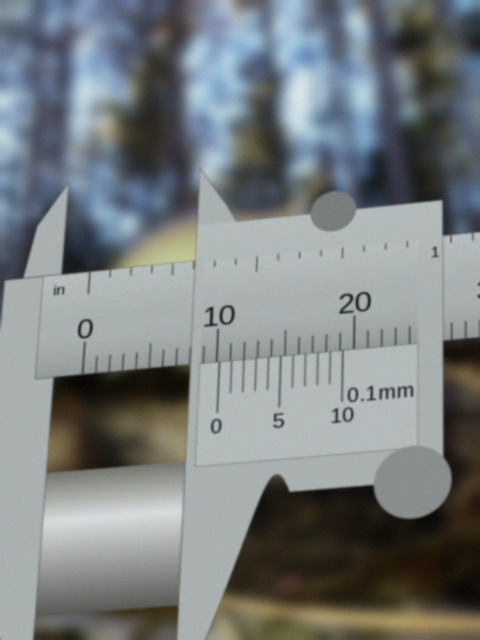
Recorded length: 10.2
